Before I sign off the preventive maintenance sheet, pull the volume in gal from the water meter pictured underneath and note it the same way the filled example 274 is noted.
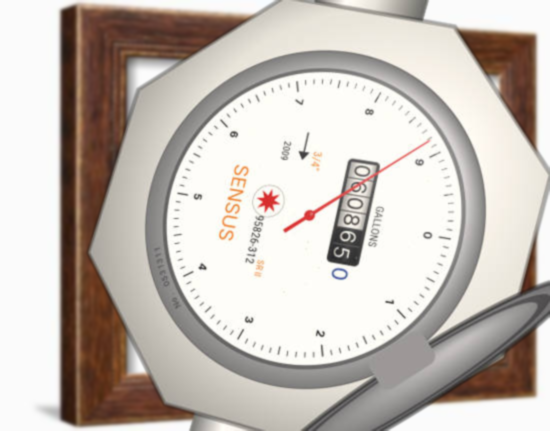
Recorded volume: 608648.8
